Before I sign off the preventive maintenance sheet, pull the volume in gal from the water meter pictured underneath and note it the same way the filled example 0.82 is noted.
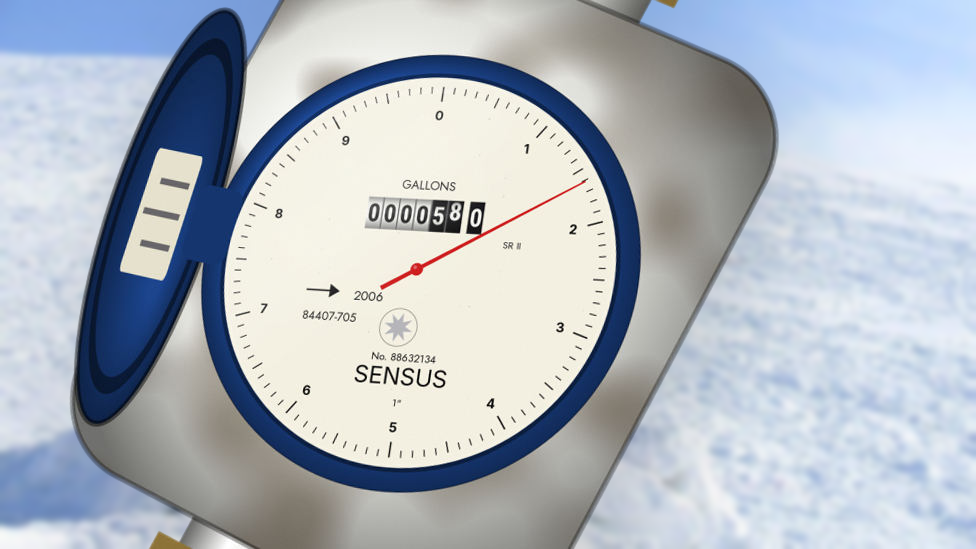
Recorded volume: 581.6
